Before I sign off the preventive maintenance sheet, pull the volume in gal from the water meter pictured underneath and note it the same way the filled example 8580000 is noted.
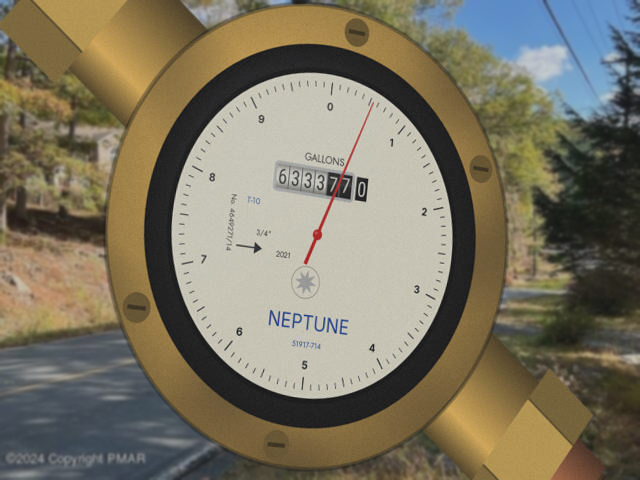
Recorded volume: 6333770.5
